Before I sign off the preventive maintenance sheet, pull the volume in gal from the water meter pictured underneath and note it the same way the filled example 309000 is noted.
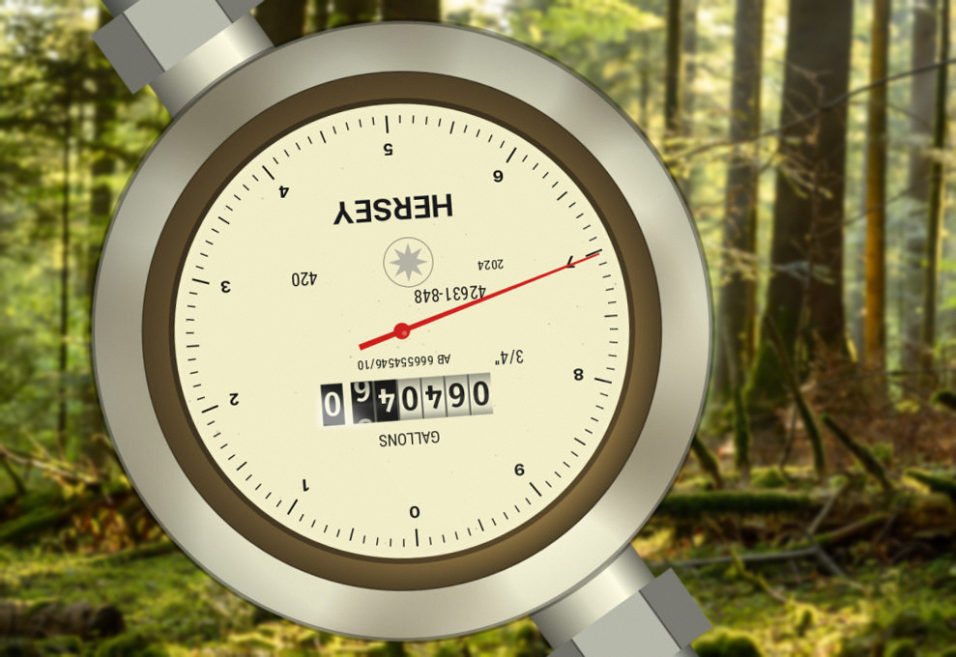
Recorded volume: 640457.0
